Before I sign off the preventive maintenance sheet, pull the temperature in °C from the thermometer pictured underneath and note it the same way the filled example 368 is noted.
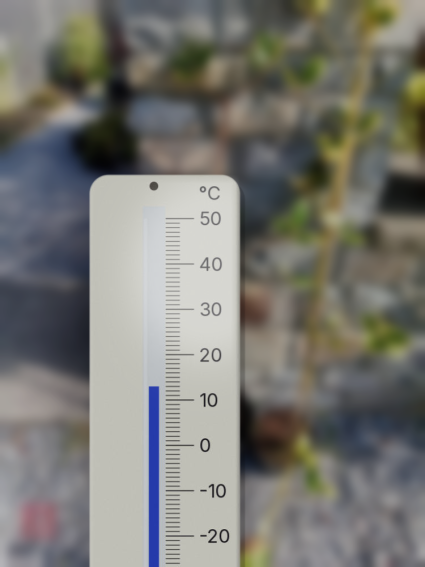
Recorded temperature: 13
